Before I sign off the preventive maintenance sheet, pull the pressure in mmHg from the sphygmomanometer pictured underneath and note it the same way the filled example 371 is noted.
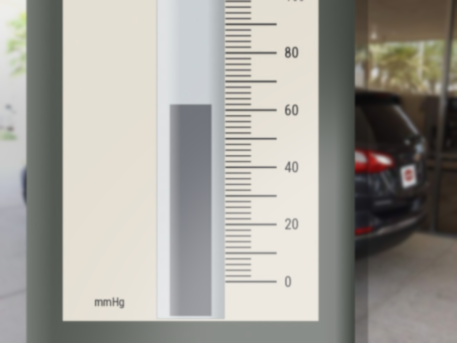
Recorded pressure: 62
